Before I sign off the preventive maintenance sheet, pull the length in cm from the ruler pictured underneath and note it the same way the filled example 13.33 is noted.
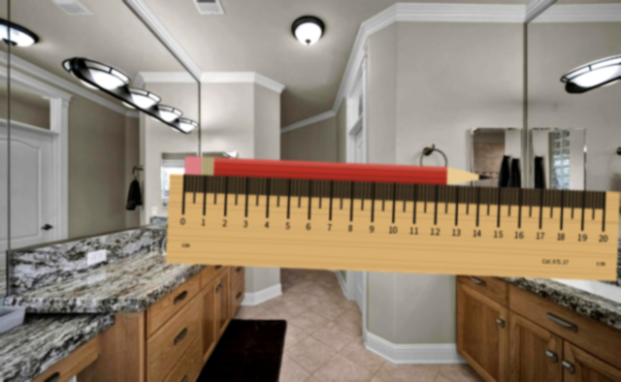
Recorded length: 14.5
